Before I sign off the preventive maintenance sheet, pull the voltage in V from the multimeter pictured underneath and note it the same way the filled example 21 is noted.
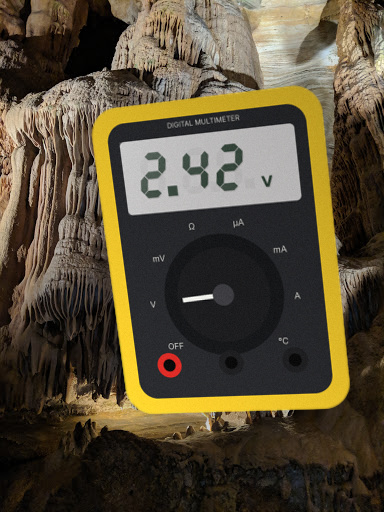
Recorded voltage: 2.42
